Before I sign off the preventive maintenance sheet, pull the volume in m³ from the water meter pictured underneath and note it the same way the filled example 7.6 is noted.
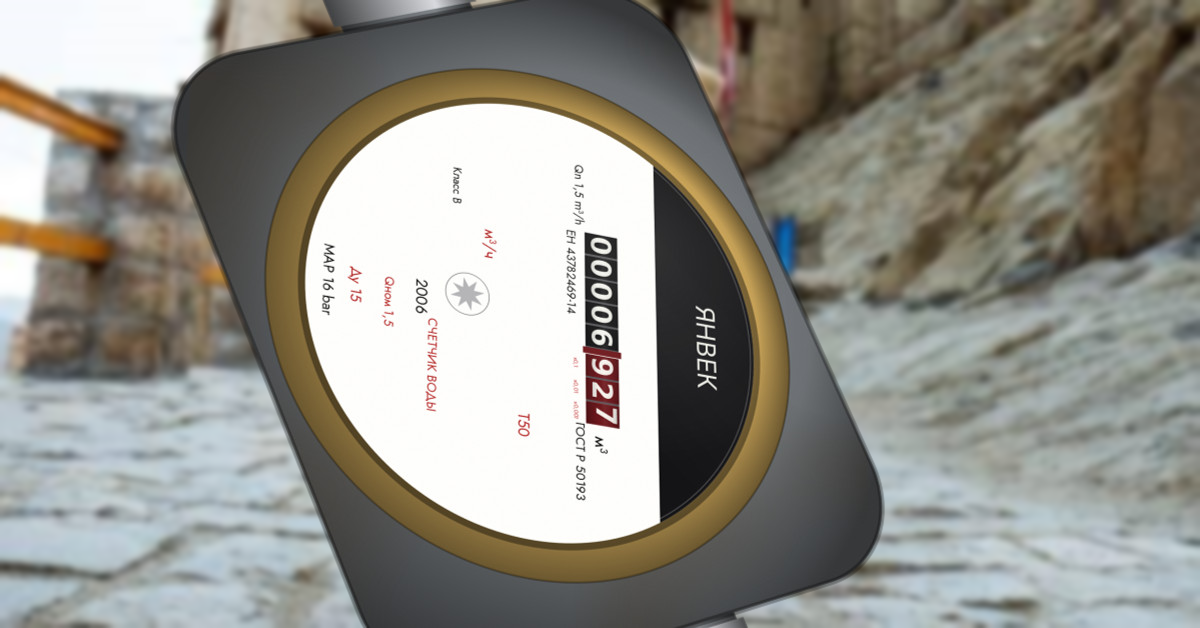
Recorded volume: 6.927
